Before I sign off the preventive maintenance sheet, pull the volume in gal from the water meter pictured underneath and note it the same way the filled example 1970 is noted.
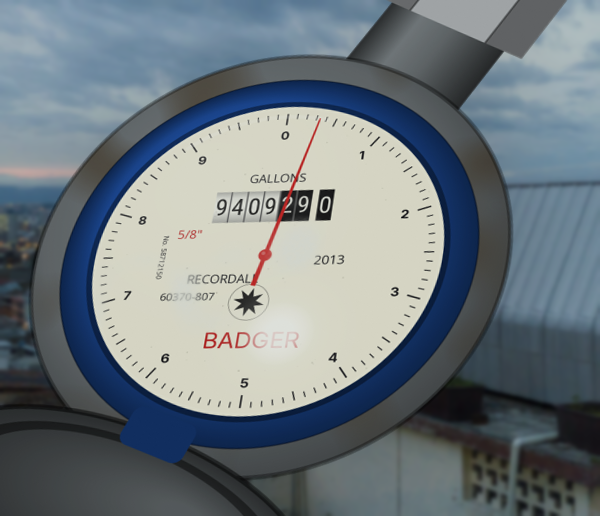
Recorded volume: 9409290.3
